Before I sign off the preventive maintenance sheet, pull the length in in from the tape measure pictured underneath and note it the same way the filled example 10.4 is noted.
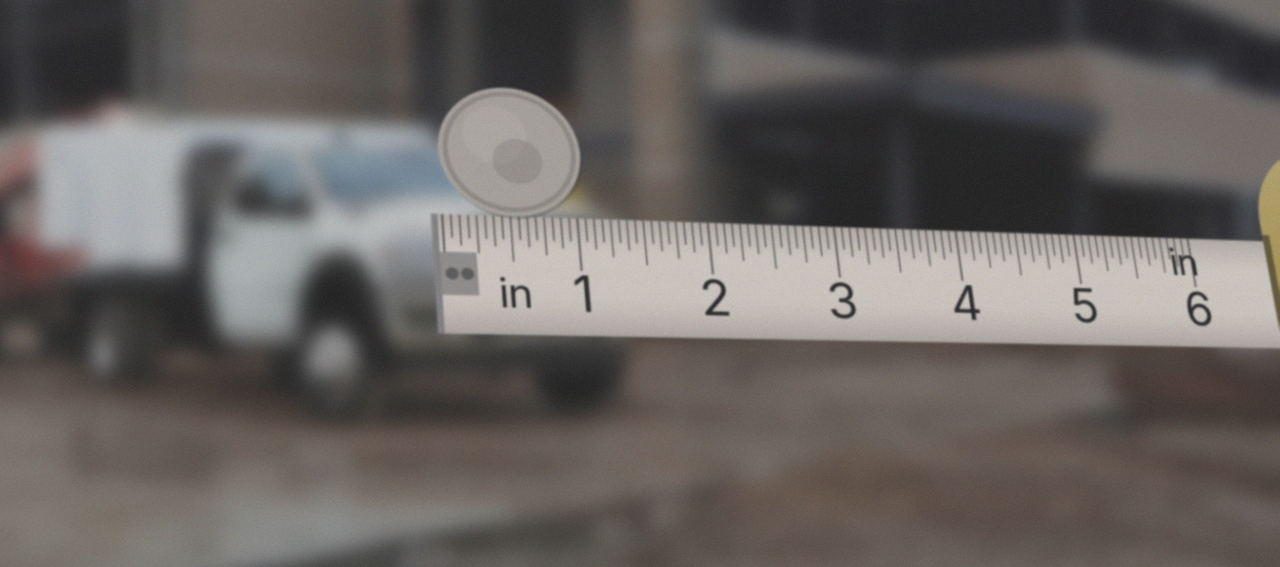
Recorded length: 1.0625
